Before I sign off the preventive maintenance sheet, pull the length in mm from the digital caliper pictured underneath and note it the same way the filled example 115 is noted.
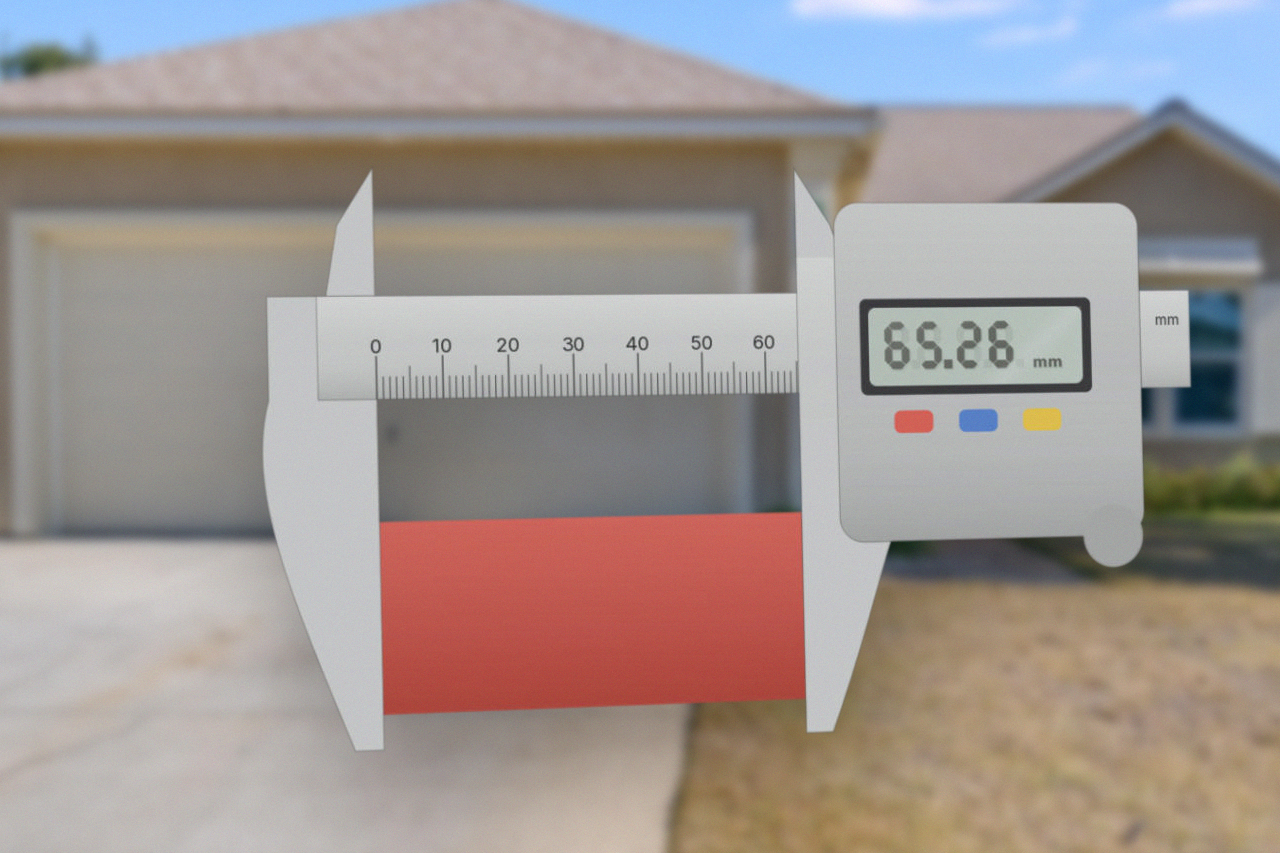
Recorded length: 65.26
